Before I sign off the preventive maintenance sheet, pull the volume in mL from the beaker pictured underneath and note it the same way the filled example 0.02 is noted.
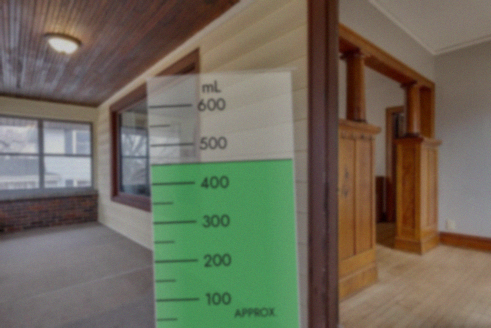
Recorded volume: 450
